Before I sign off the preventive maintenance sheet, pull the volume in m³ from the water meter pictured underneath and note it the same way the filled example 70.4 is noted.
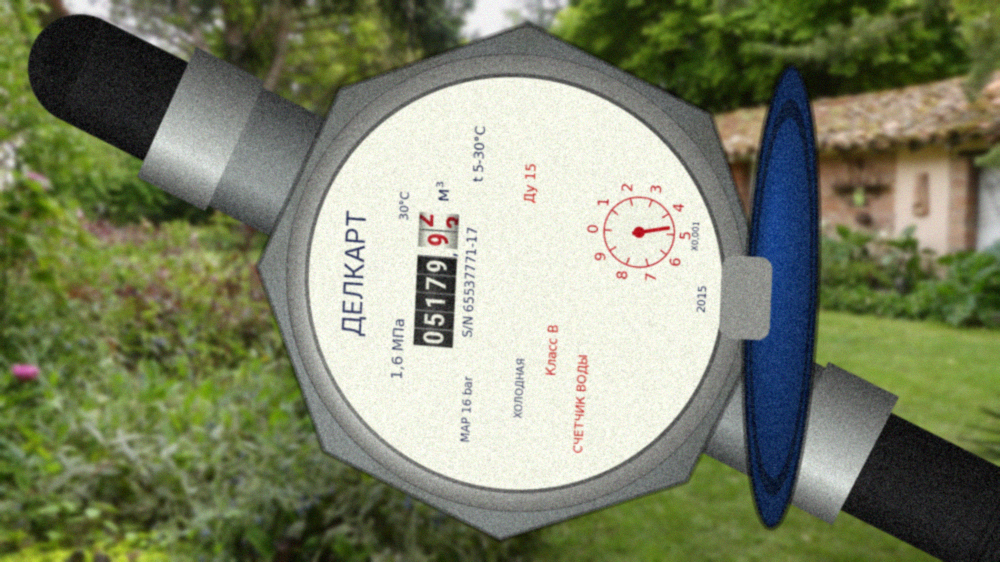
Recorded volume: 5179.924
